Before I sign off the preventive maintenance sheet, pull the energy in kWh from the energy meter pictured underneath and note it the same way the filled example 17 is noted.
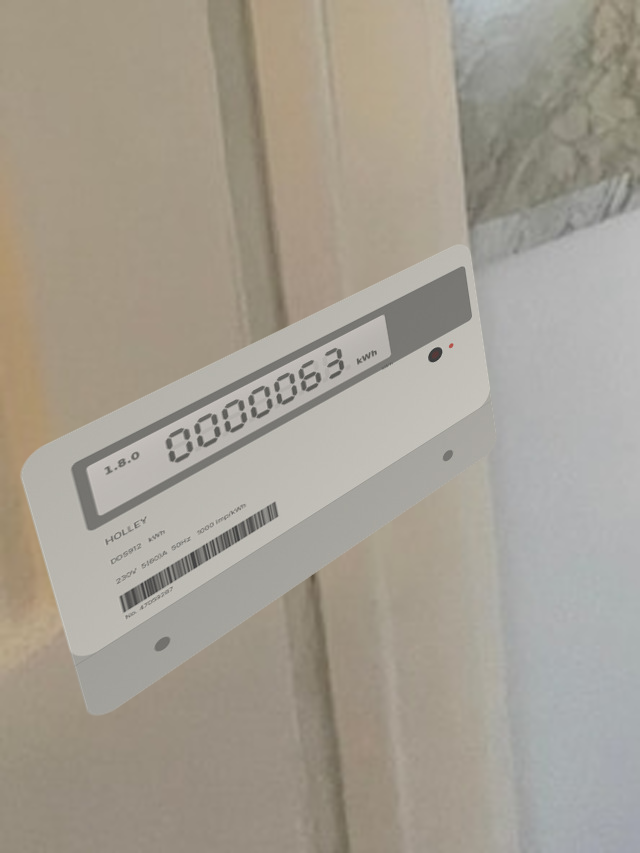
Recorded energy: 63
